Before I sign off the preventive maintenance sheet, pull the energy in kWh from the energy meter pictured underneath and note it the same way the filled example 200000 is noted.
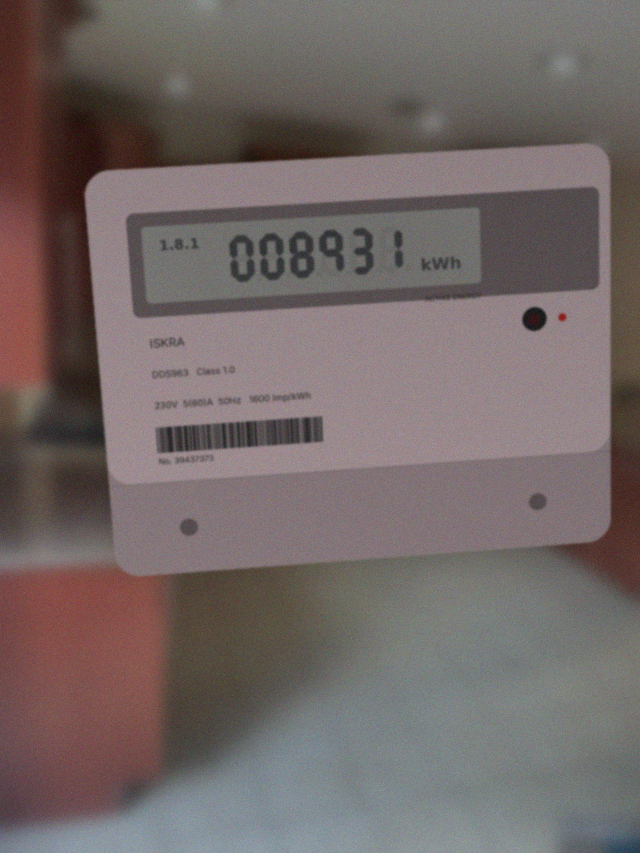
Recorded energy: 8931
